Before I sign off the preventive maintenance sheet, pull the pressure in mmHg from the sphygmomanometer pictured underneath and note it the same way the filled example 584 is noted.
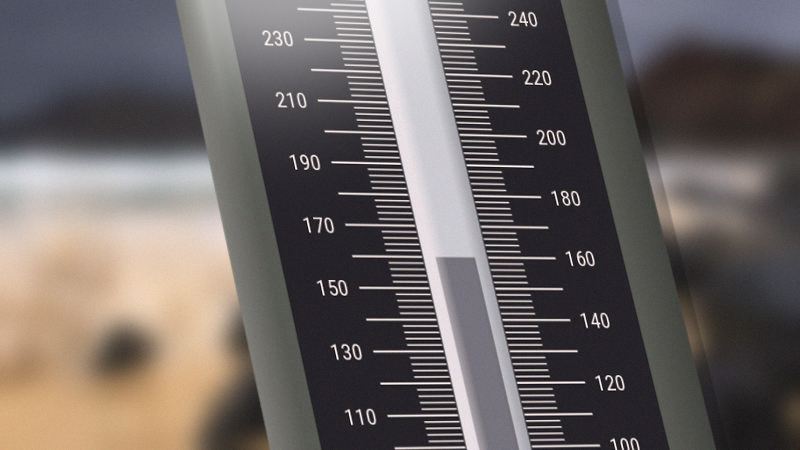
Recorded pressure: 160
